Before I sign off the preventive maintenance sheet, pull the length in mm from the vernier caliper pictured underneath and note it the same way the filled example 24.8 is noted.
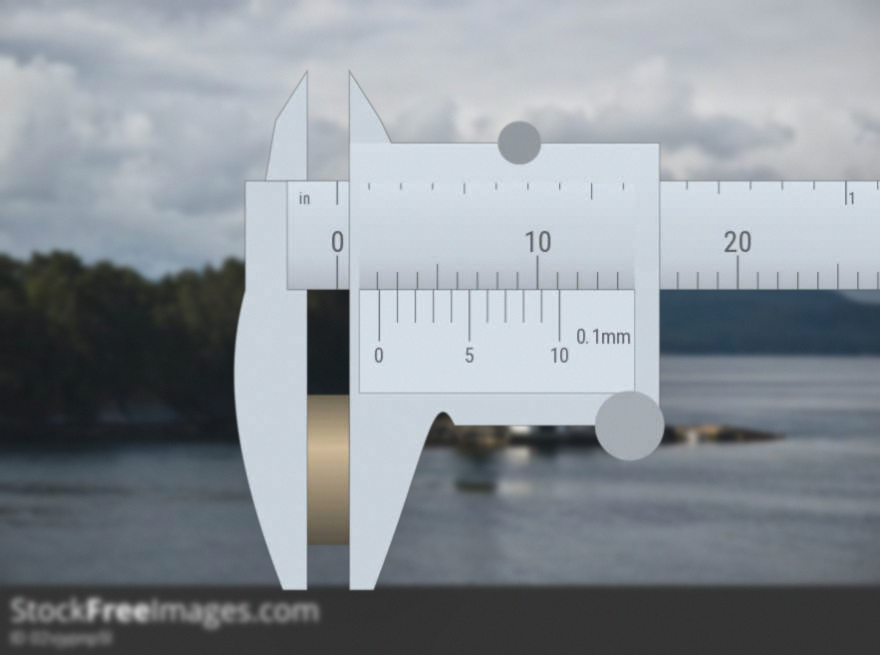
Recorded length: 2.1
